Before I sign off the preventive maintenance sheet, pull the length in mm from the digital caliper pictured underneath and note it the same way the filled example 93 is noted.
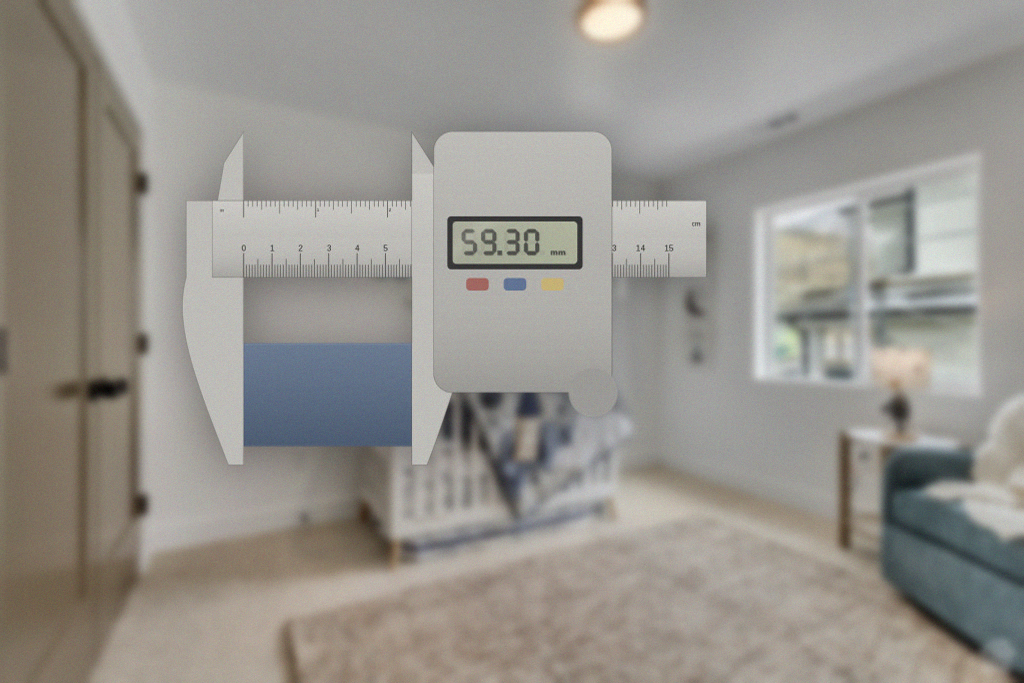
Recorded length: 59.30
